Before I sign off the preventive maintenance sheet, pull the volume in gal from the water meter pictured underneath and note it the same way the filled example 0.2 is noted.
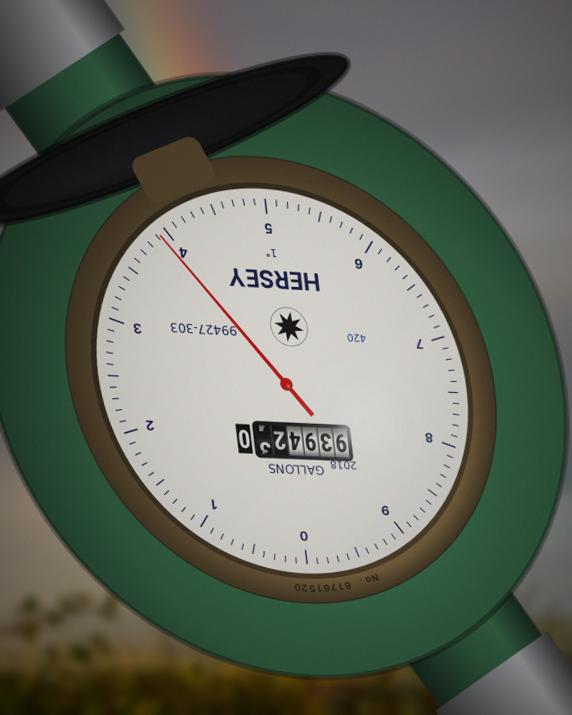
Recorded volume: 9394233.9
